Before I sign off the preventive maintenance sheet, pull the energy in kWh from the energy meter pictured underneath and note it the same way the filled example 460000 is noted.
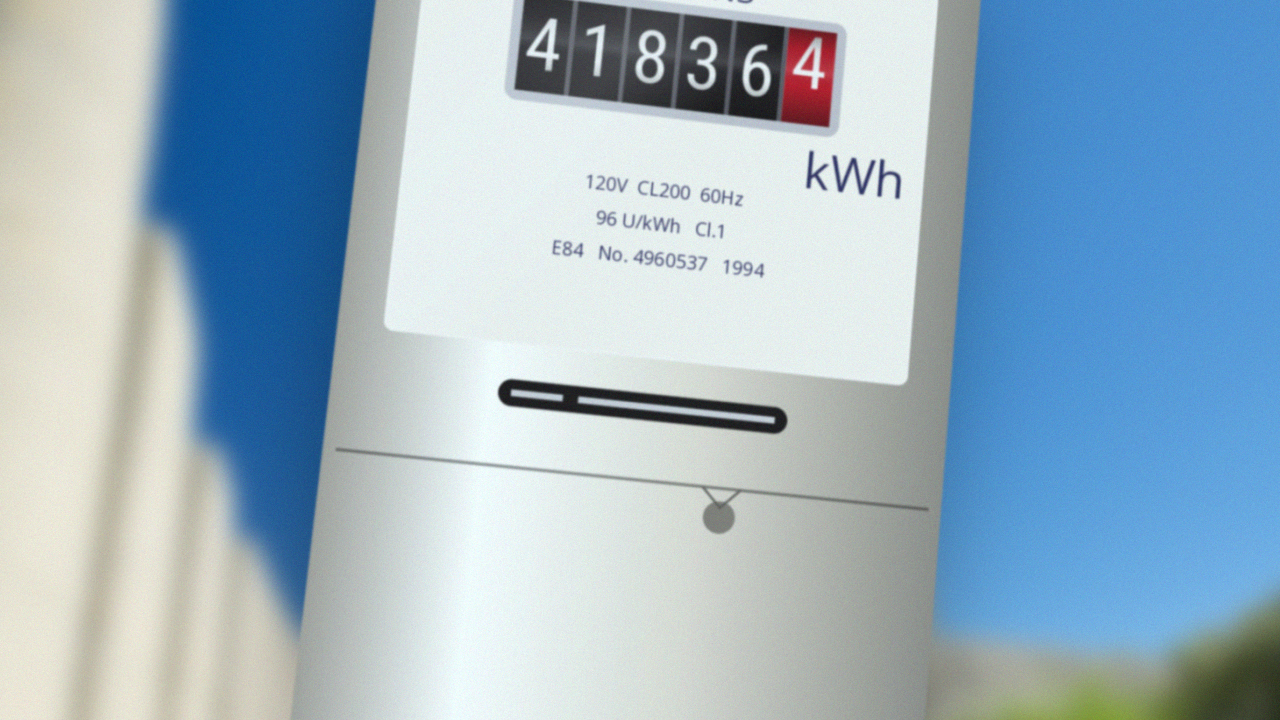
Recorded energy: 41836.4
